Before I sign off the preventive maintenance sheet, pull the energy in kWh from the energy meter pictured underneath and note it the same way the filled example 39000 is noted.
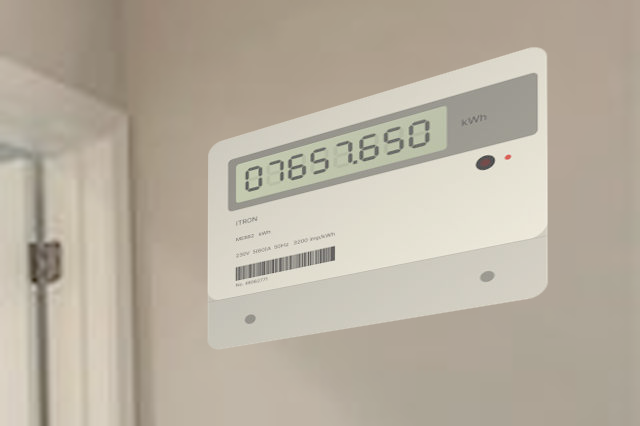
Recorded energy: 7657.650
